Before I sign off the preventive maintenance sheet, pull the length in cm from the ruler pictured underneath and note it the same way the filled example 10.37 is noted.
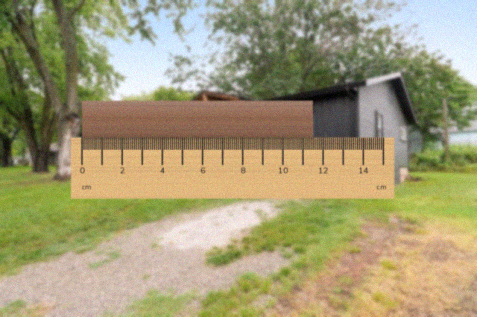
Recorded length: 11.5
